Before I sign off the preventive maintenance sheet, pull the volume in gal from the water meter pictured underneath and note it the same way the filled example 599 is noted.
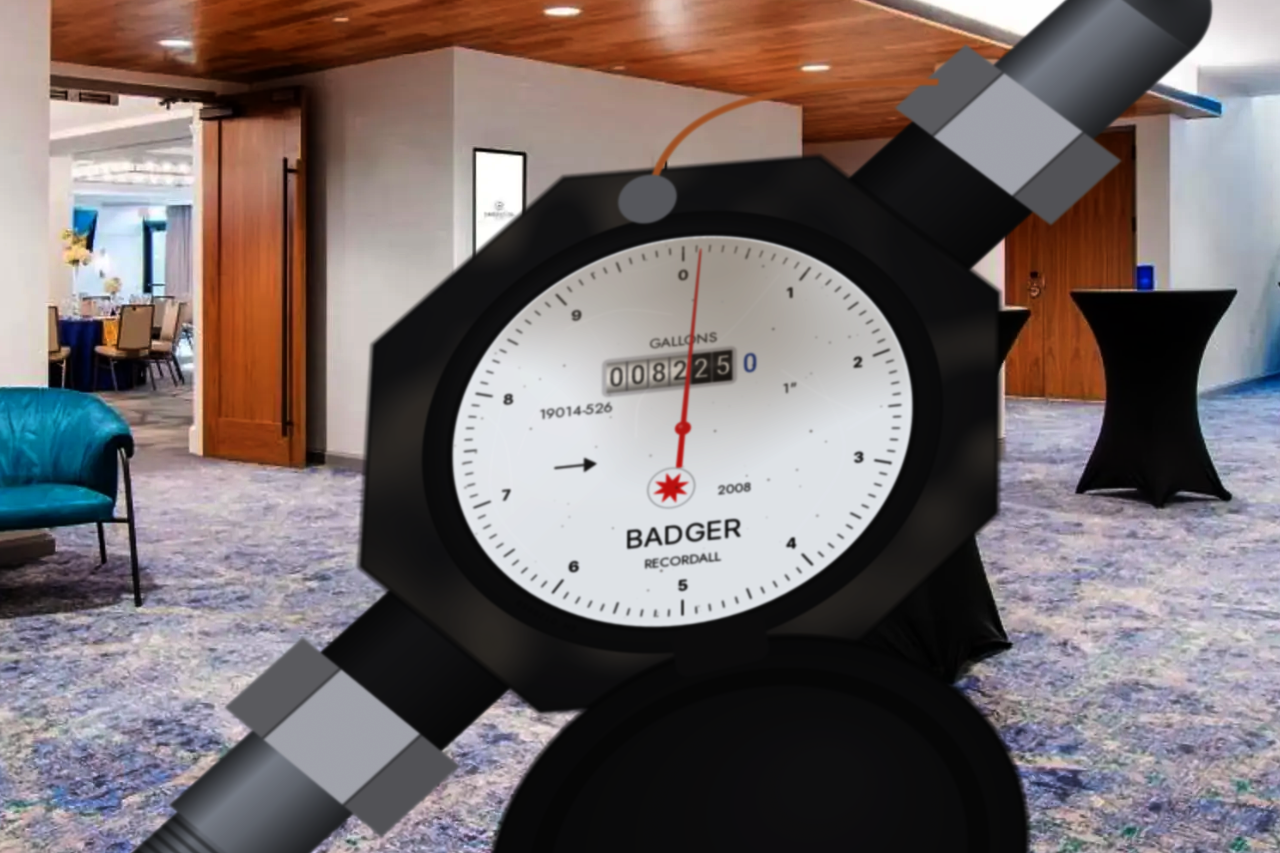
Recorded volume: 82250.1
